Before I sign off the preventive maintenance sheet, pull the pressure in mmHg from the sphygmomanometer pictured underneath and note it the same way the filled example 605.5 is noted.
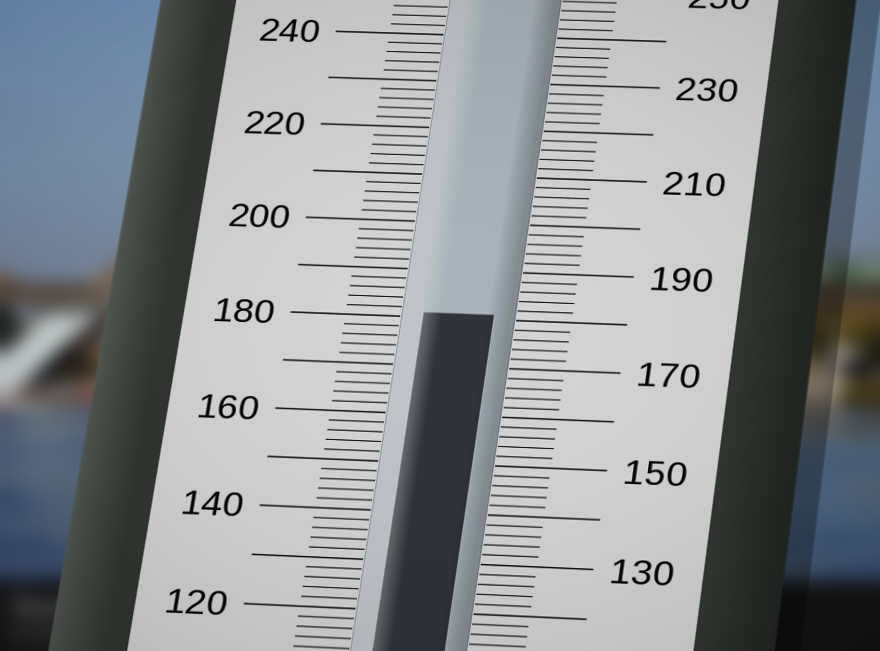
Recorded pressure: 181
